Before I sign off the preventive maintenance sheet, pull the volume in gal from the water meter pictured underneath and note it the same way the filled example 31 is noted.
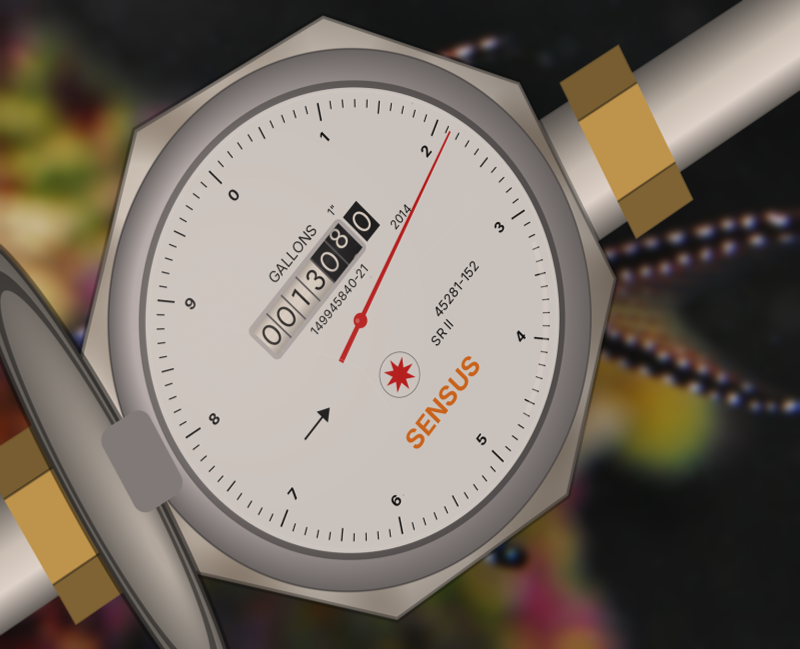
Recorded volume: 13082.1
